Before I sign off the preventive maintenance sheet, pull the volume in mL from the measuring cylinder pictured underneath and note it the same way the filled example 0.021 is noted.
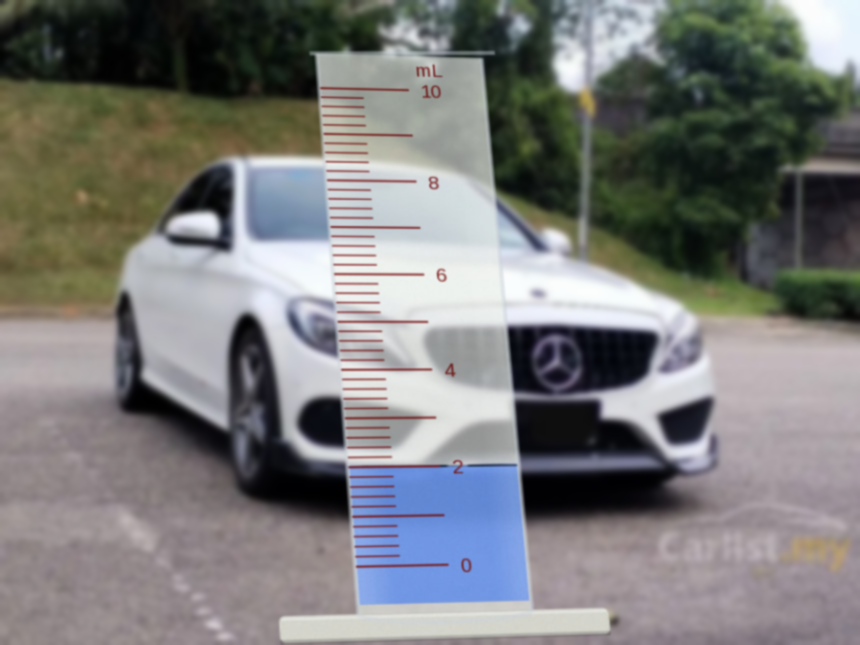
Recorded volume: 2
